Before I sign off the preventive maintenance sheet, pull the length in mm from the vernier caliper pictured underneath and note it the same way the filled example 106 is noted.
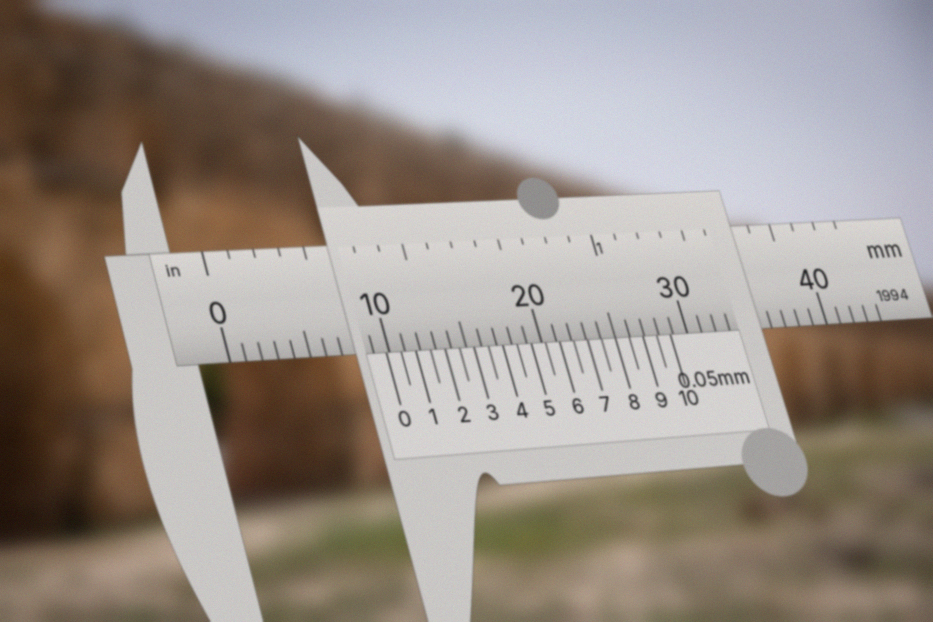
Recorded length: 9.8
